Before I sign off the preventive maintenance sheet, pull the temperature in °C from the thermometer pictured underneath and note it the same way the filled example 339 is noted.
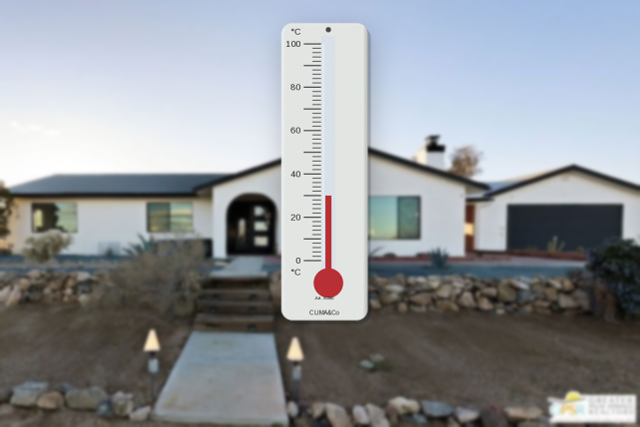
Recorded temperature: 30
